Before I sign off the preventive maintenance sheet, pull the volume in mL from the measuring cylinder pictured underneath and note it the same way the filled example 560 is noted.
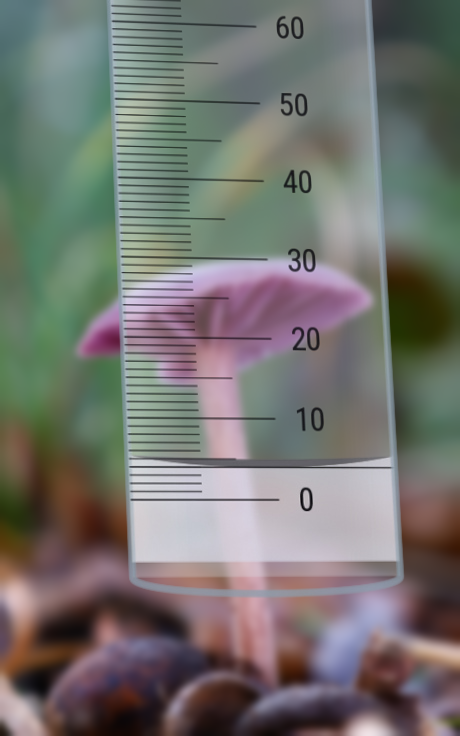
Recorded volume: 4
